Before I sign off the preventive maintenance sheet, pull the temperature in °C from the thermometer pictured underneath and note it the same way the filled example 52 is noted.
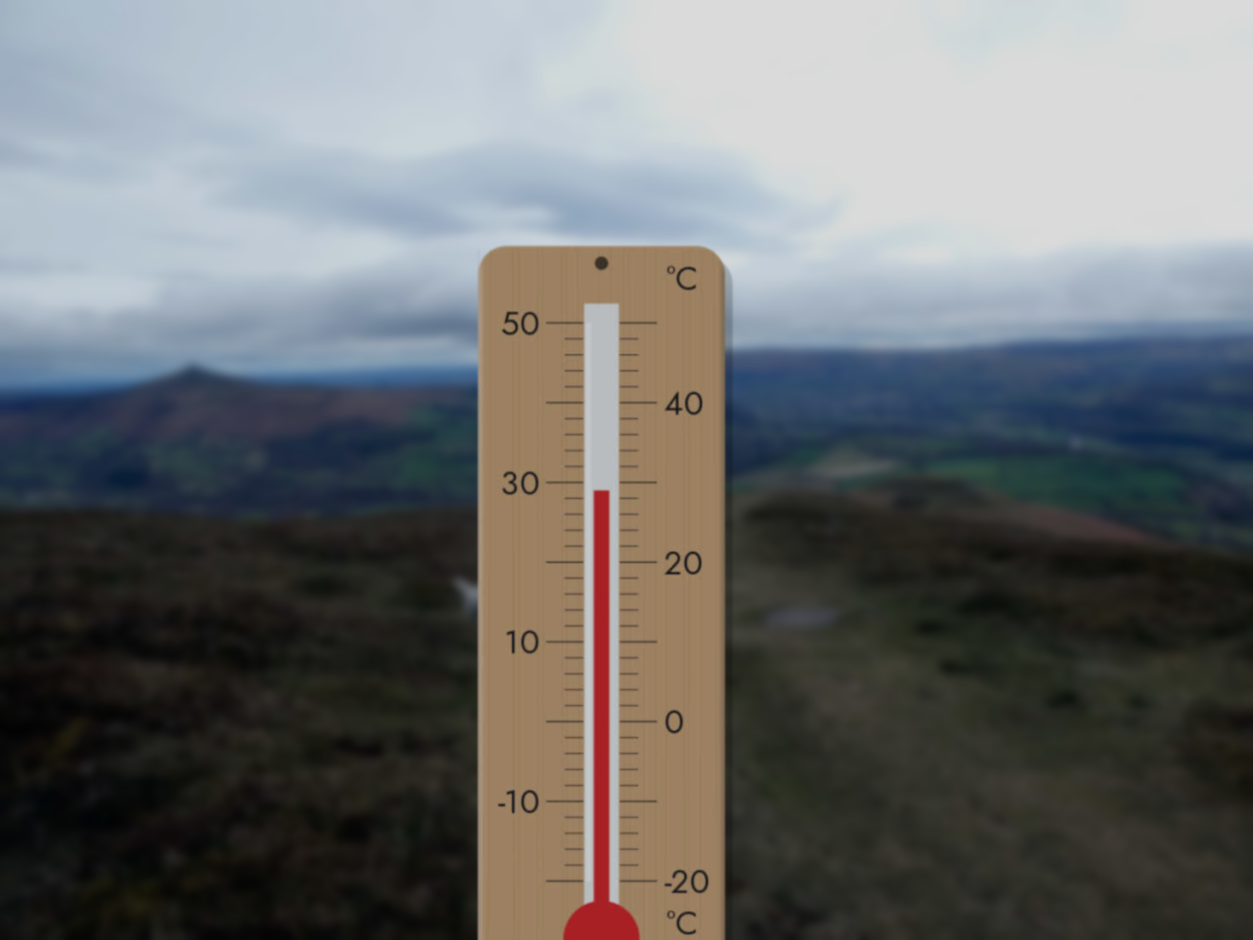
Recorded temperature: 29
